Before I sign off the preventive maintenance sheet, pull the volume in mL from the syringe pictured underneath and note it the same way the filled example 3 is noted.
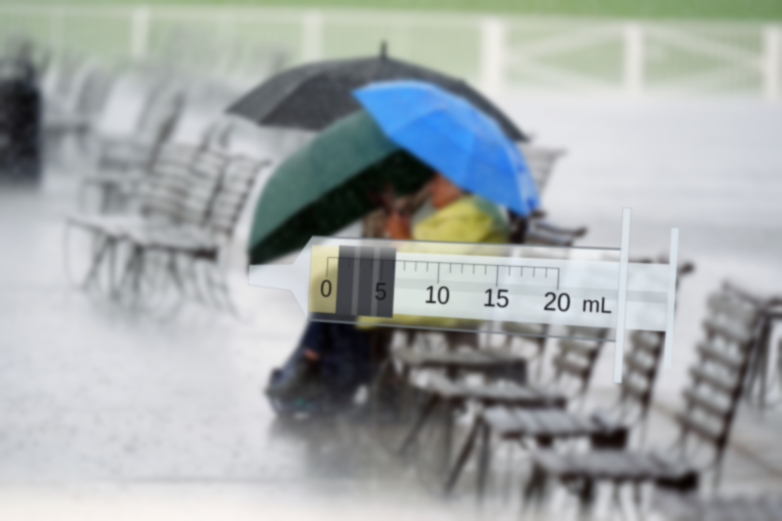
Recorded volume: 1
